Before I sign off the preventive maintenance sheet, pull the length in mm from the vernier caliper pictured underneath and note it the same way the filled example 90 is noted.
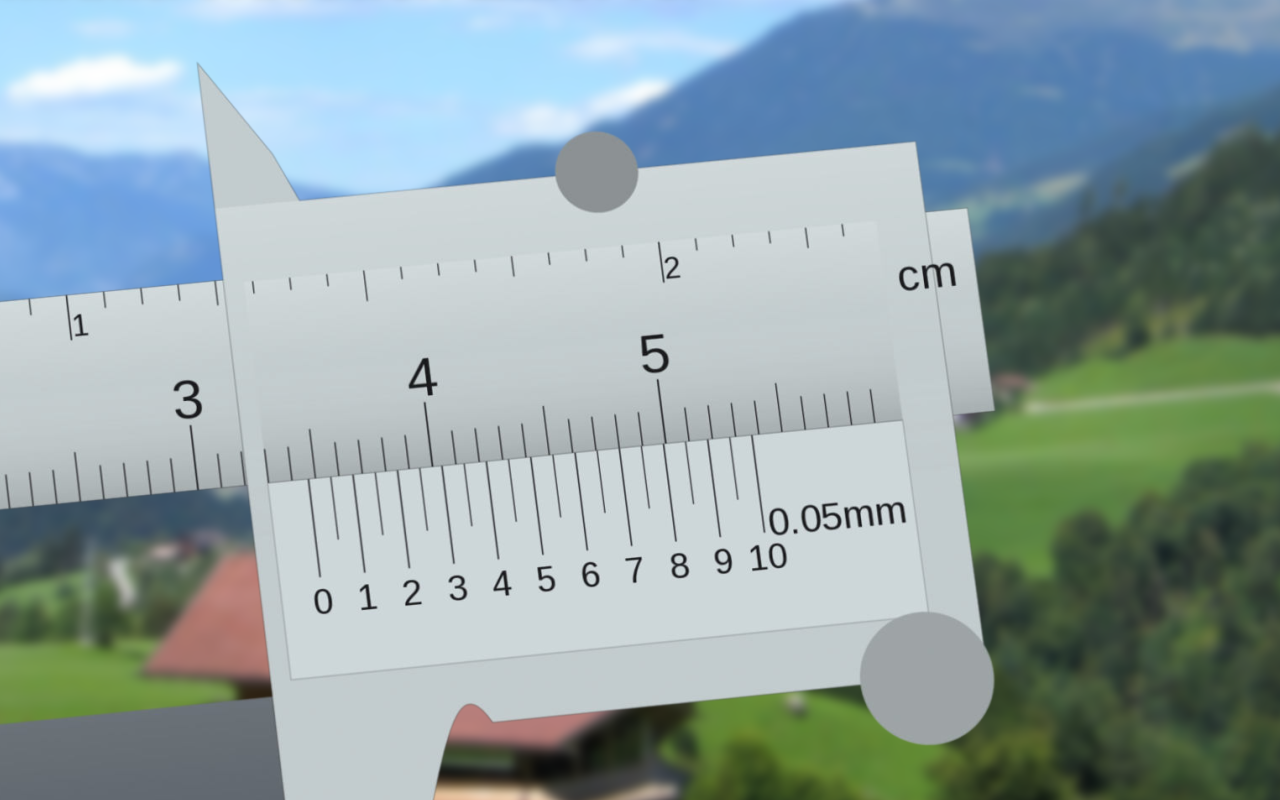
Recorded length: 34.7
